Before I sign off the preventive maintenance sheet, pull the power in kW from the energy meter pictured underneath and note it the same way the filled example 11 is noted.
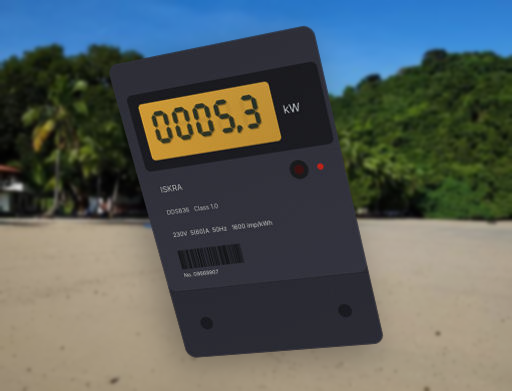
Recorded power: 5.3
